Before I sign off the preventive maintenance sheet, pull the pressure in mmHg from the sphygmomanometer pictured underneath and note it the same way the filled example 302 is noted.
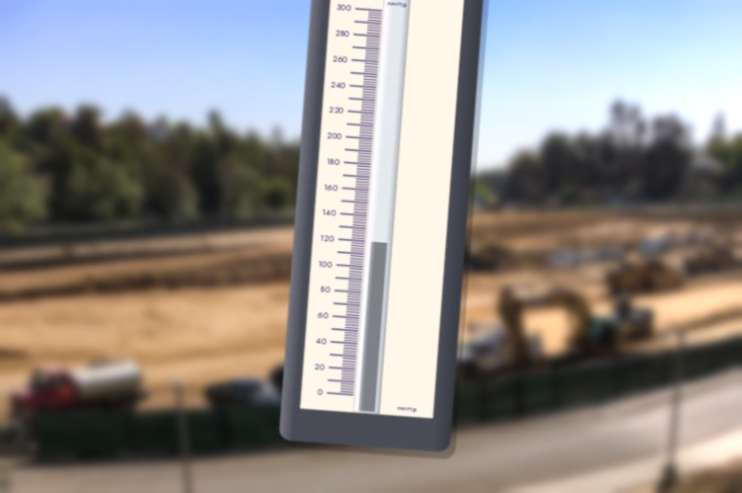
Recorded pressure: 120
